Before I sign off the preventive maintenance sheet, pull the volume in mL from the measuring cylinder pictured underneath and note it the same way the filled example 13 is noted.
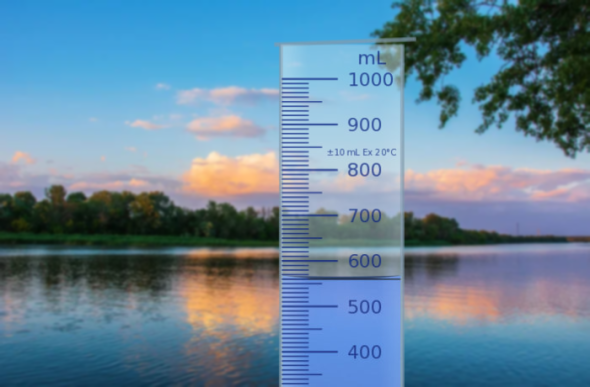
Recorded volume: 560
